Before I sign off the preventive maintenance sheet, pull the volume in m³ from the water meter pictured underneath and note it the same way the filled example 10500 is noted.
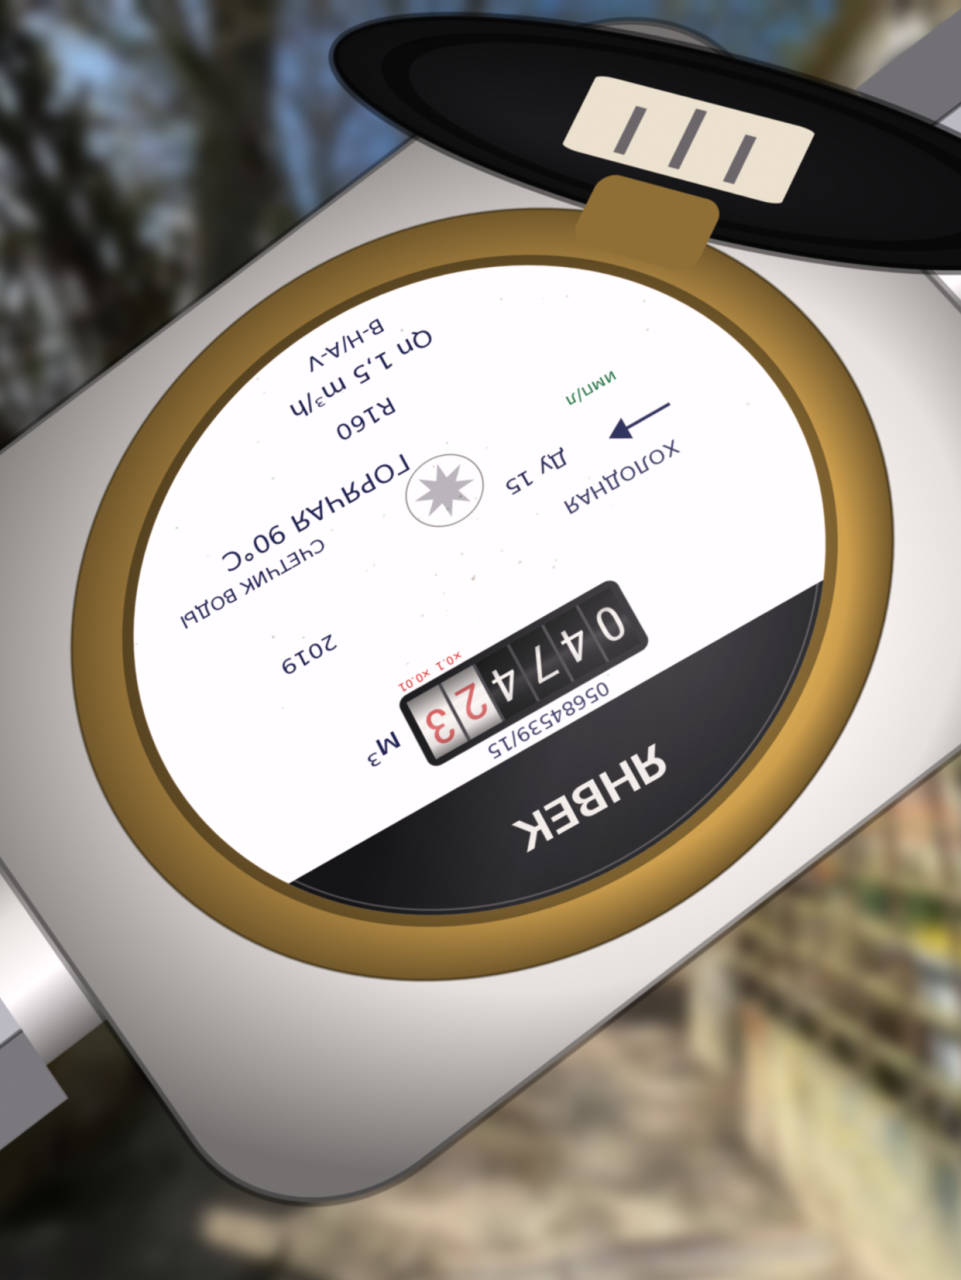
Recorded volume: 474.23
